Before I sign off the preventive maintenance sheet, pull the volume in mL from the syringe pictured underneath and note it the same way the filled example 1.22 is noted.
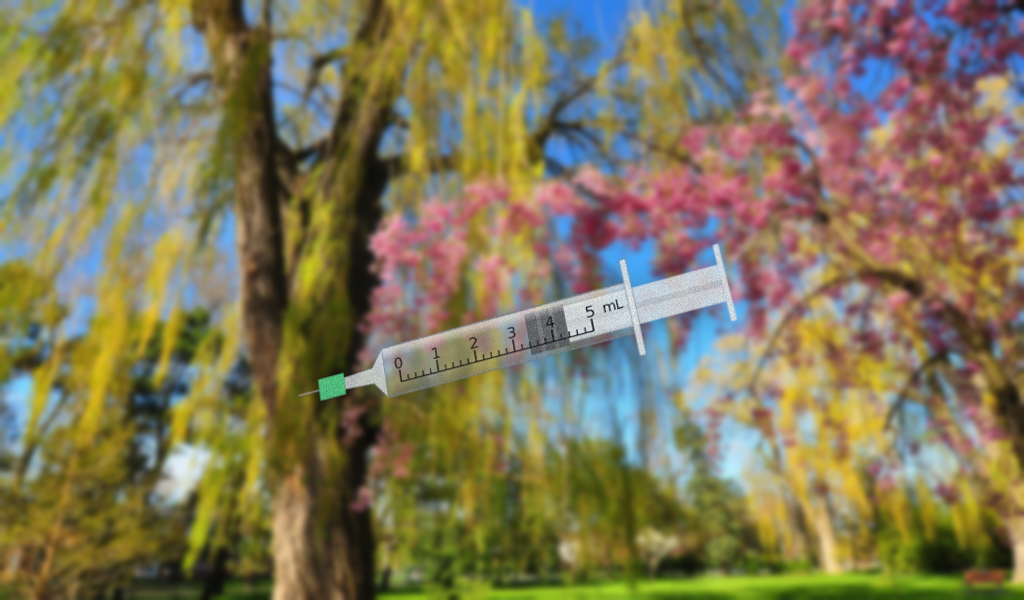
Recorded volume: 3.4
